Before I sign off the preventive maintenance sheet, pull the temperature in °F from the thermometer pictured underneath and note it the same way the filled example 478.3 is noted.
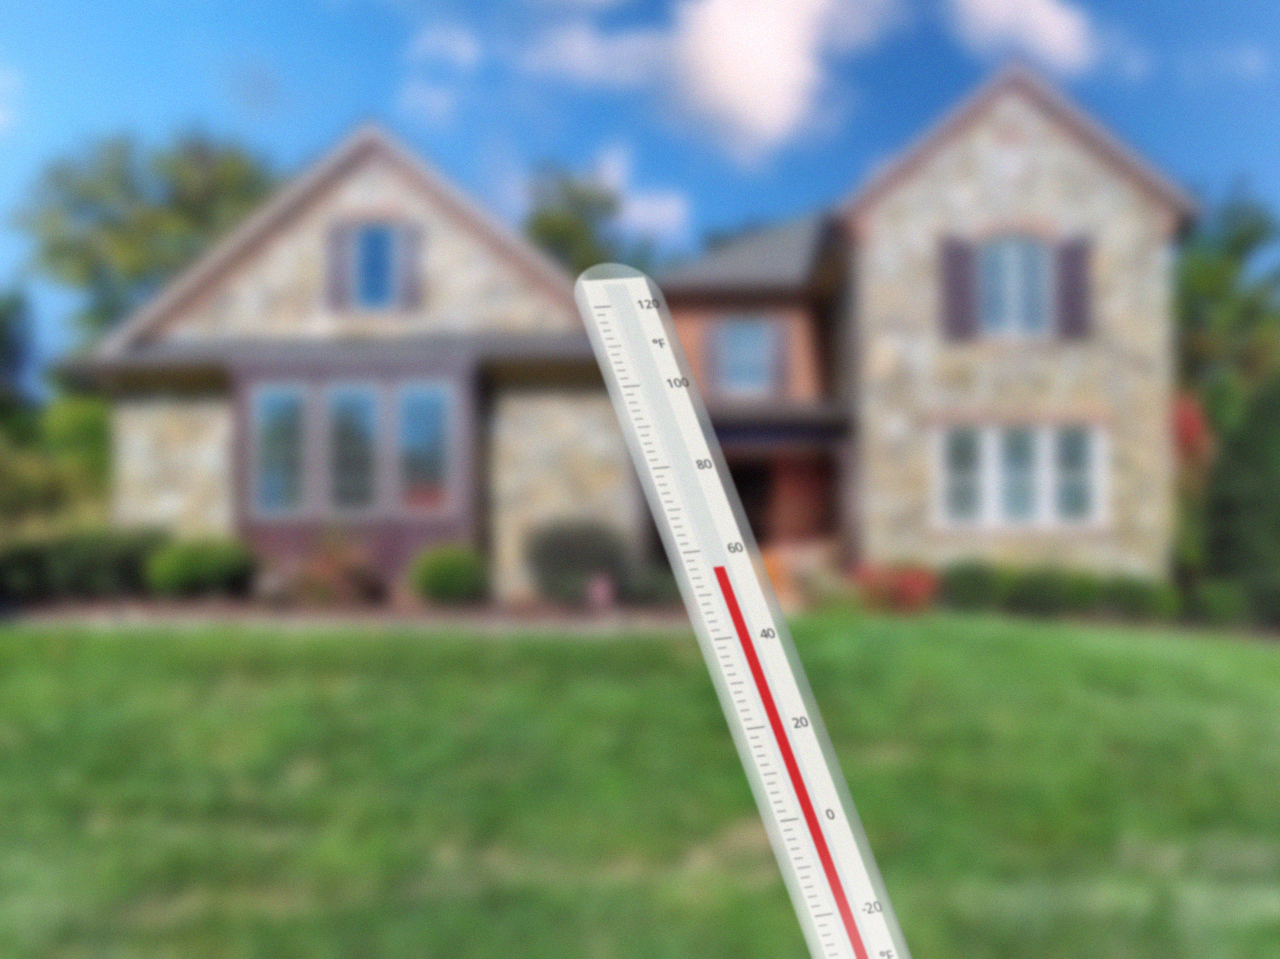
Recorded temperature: 56
